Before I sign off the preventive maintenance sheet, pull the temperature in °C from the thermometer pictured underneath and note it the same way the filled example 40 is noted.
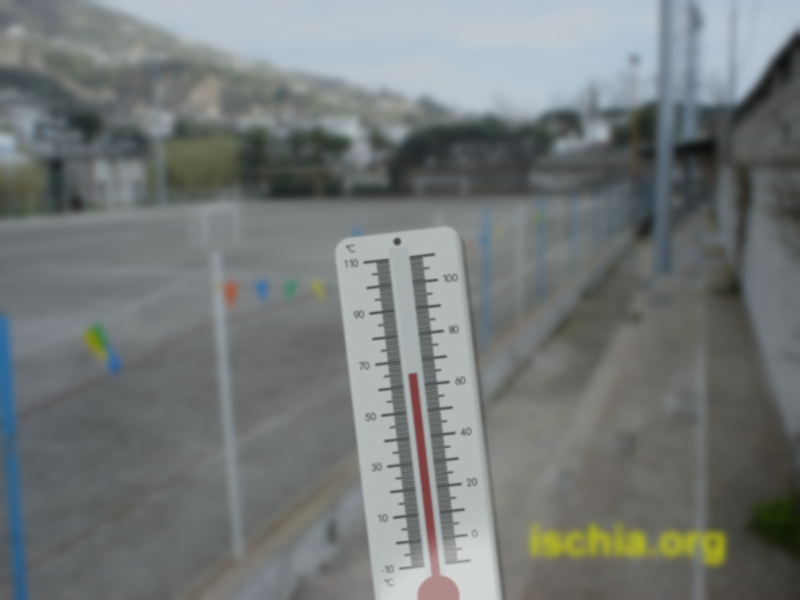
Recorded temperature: 65
